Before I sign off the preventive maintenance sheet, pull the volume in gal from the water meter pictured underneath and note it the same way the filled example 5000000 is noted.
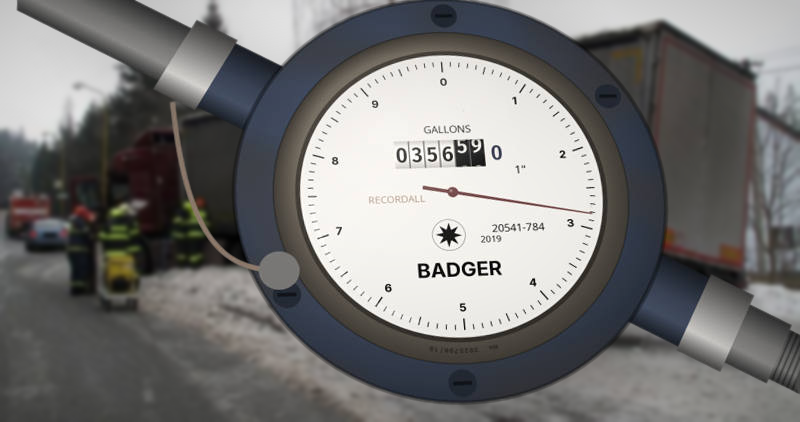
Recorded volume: 356592.8
